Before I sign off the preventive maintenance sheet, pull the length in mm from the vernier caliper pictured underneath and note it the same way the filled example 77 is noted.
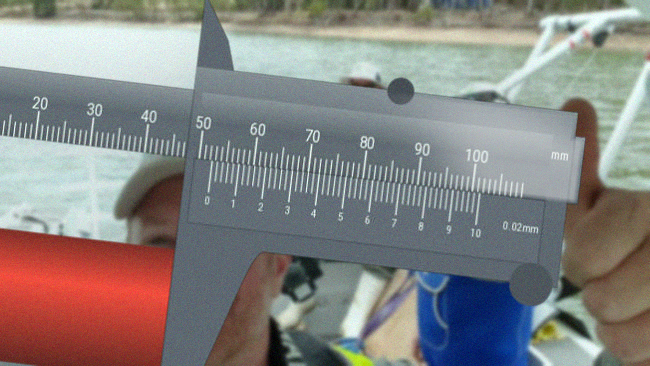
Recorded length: 52.4
